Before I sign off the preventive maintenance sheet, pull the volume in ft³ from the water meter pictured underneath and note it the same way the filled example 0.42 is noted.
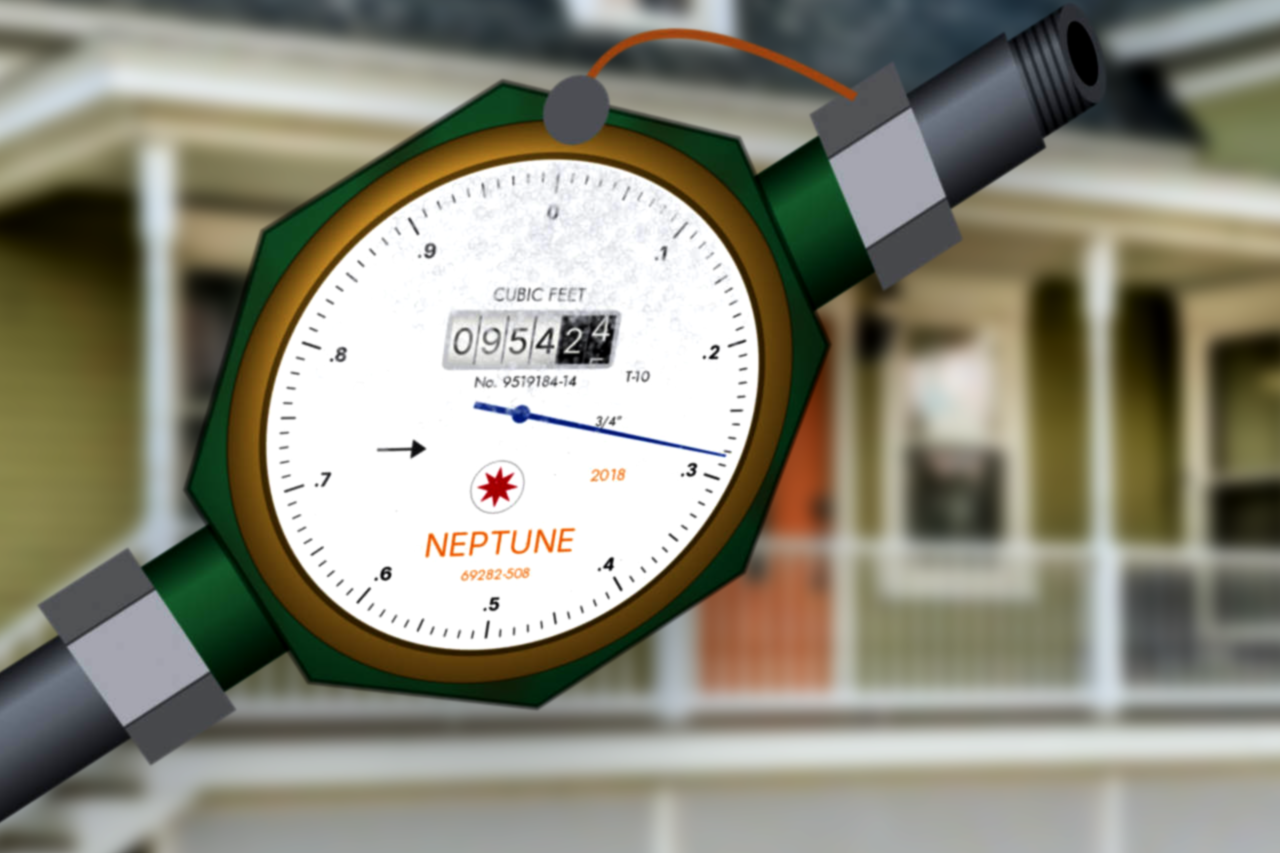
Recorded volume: 95424.28
